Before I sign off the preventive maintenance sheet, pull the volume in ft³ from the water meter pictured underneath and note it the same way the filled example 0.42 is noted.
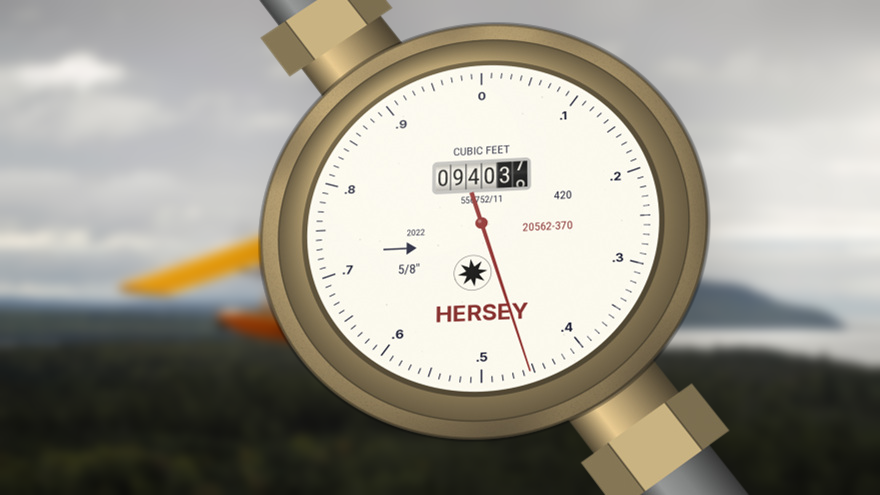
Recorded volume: 94037.45
